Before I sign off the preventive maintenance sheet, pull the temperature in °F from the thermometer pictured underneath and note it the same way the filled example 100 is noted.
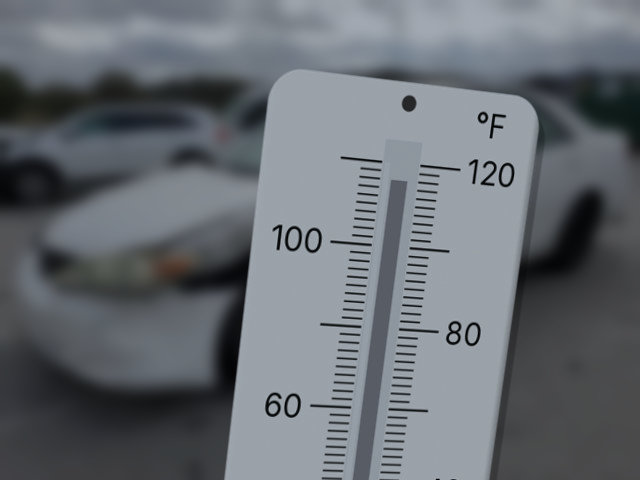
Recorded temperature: 116
